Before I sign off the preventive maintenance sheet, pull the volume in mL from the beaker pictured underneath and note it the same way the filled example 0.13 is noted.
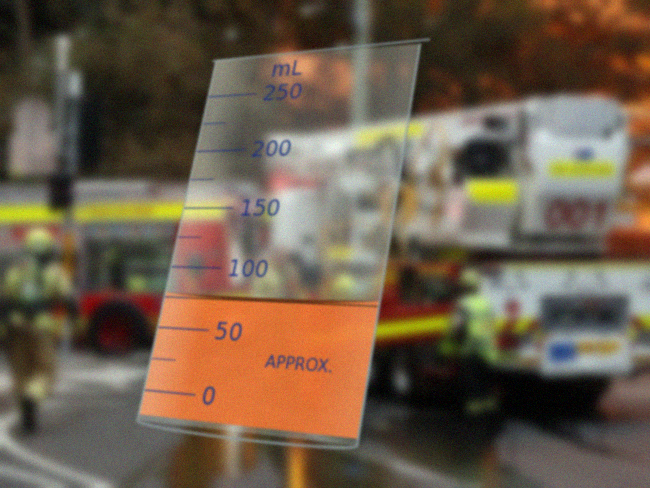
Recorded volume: 75
